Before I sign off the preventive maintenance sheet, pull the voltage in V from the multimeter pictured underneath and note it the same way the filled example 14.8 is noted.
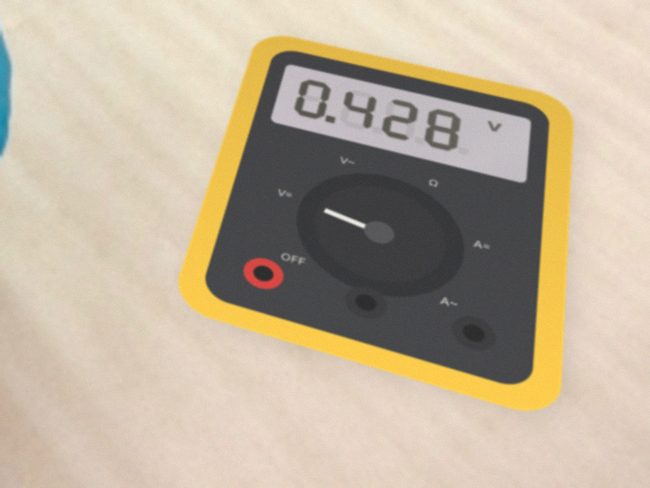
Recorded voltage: 0.428
